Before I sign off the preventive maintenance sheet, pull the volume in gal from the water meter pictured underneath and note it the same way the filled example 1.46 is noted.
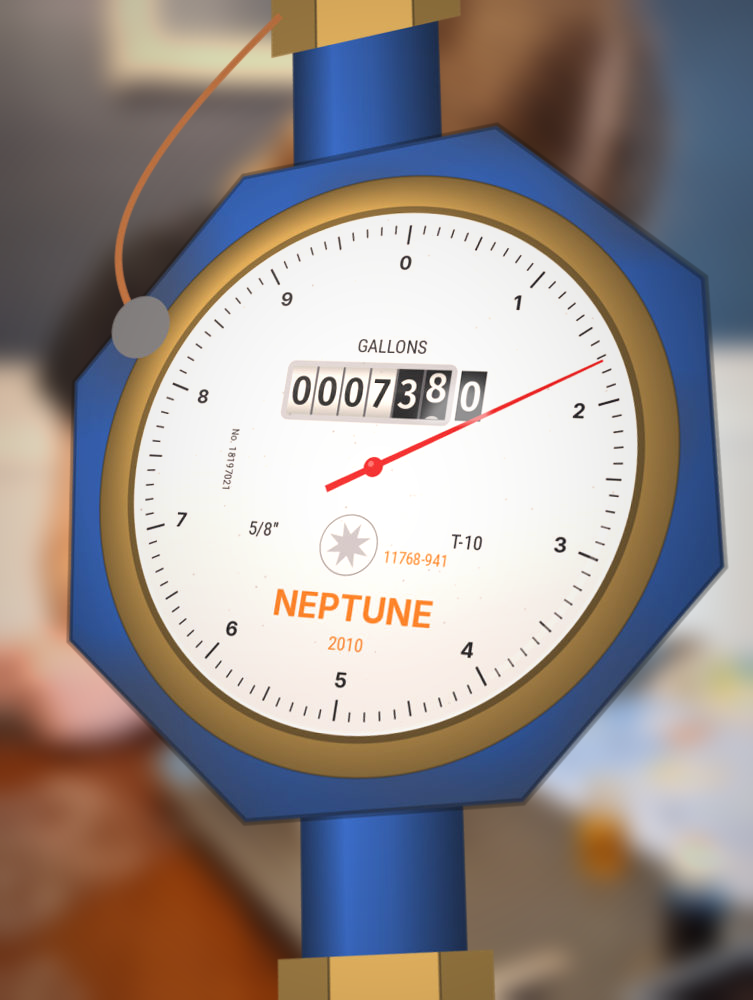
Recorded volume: 7381.7
